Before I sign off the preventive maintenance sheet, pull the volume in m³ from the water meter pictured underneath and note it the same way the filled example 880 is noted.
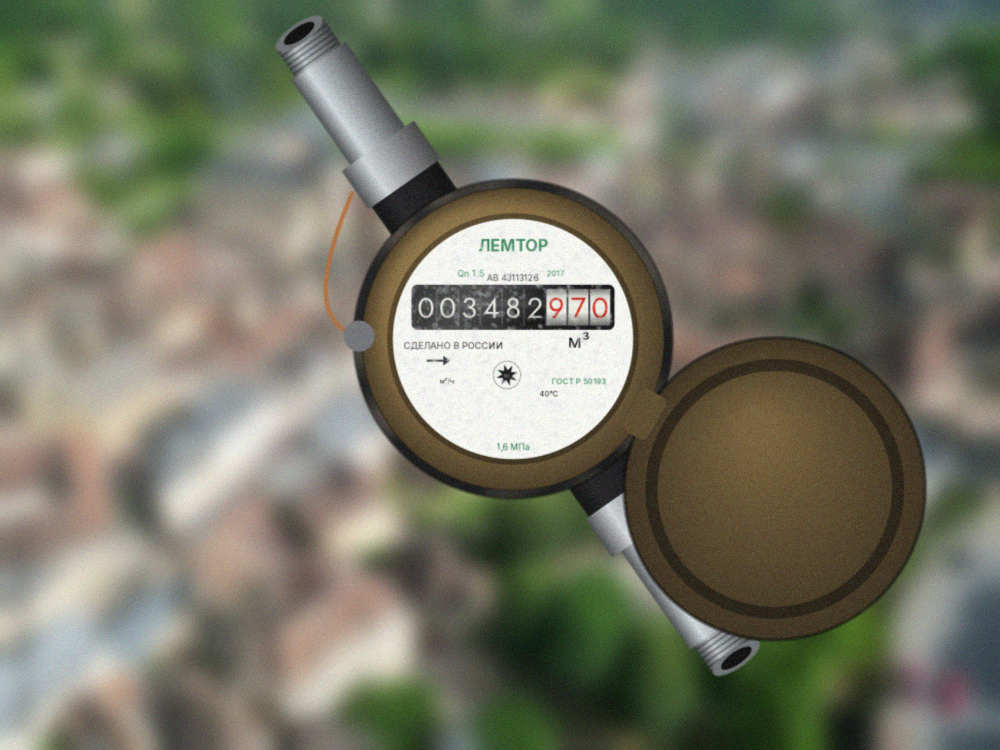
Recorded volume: 3482.970
